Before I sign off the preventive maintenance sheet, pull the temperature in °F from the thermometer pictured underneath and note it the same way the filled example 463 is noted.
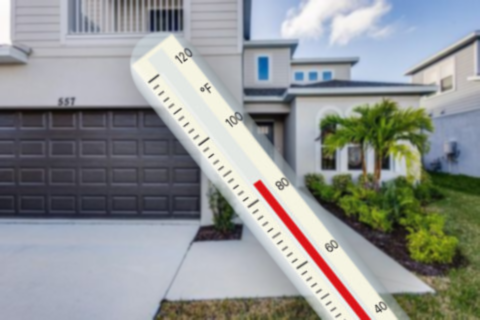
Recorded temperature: 84
